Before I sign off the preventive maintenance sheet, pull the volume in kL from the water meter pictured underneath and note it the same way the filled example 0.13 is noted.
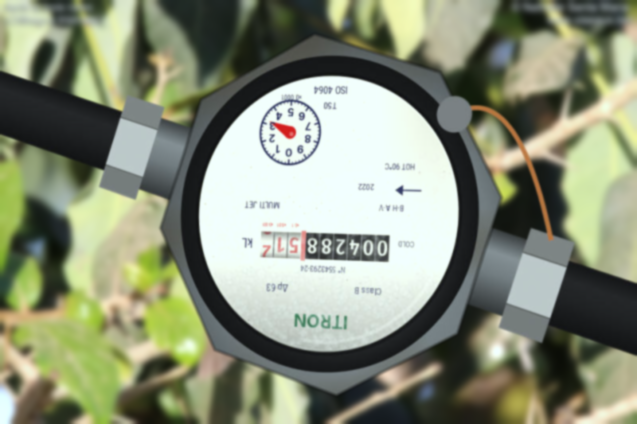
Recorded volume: 4288.5123
